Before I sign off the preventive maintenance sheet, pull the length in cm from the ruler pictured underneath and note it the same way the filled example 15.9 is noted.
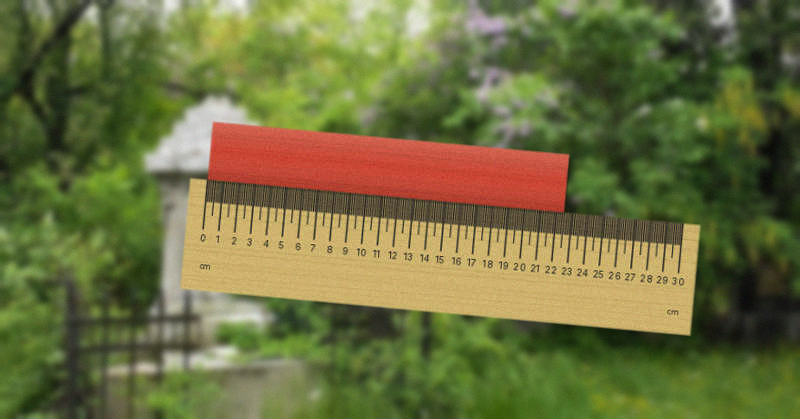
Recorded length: 22.5
